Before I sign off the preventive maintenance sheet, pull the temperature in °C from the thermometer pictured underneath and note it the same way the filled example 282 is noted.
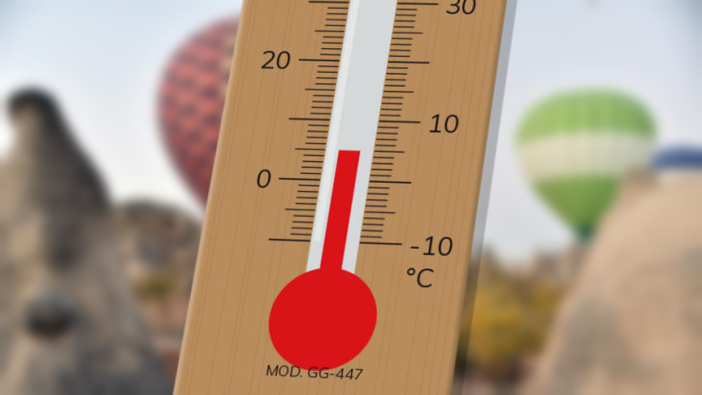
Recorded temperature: 5
